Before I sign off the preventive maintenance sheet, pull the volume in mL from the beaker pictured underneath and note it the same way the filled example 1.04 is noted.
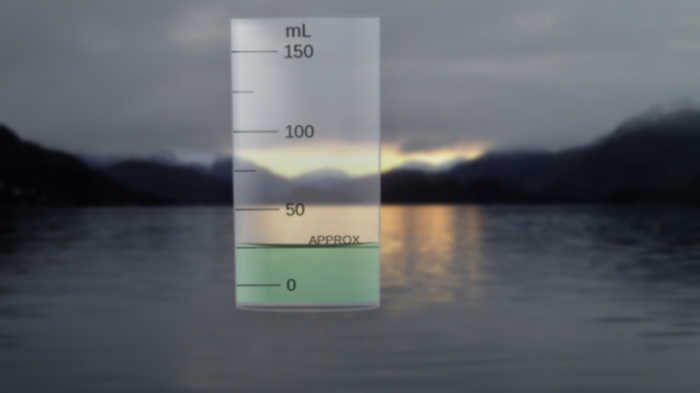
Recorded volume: 25
